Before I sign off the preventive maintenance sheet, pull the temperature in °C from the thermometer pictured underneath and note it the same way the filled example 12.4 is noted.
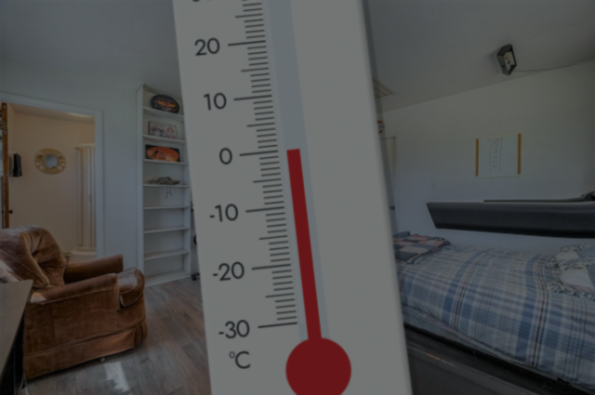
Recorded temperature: 0
